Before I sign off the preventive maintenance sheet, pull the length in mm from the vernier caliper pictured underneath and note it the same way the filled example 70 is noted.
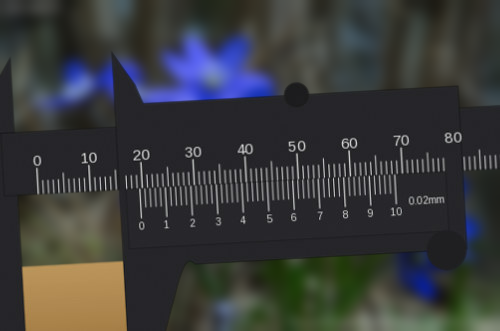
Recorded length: 19.5
